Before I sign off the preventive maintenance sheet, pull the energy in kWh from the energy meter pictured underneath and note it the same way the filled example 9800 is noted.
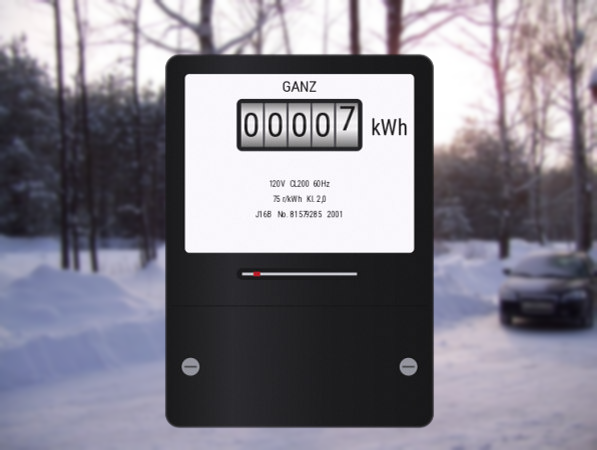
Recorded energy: 7
